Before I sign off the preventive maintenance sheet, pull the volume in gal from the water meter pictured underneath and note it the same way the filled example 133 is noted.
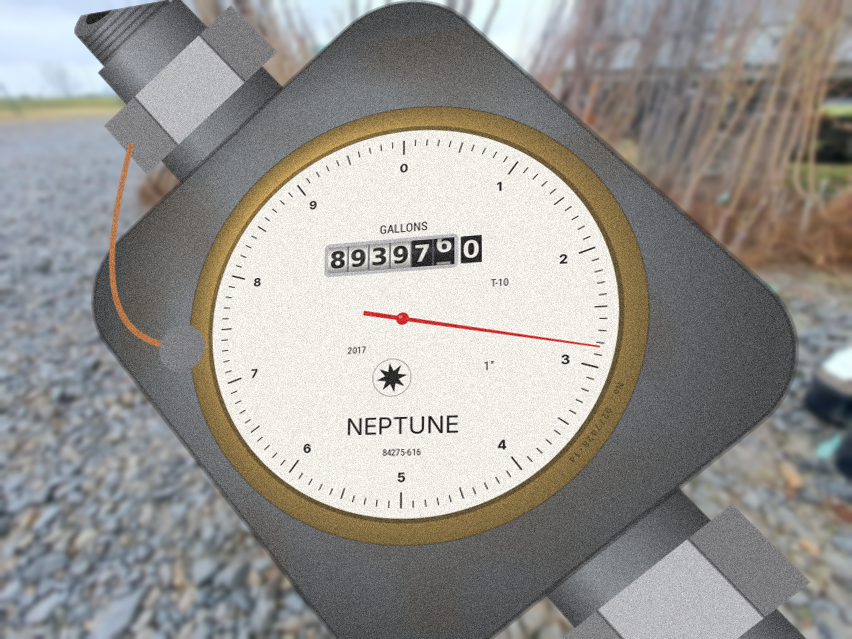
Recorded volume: 8939762.8
